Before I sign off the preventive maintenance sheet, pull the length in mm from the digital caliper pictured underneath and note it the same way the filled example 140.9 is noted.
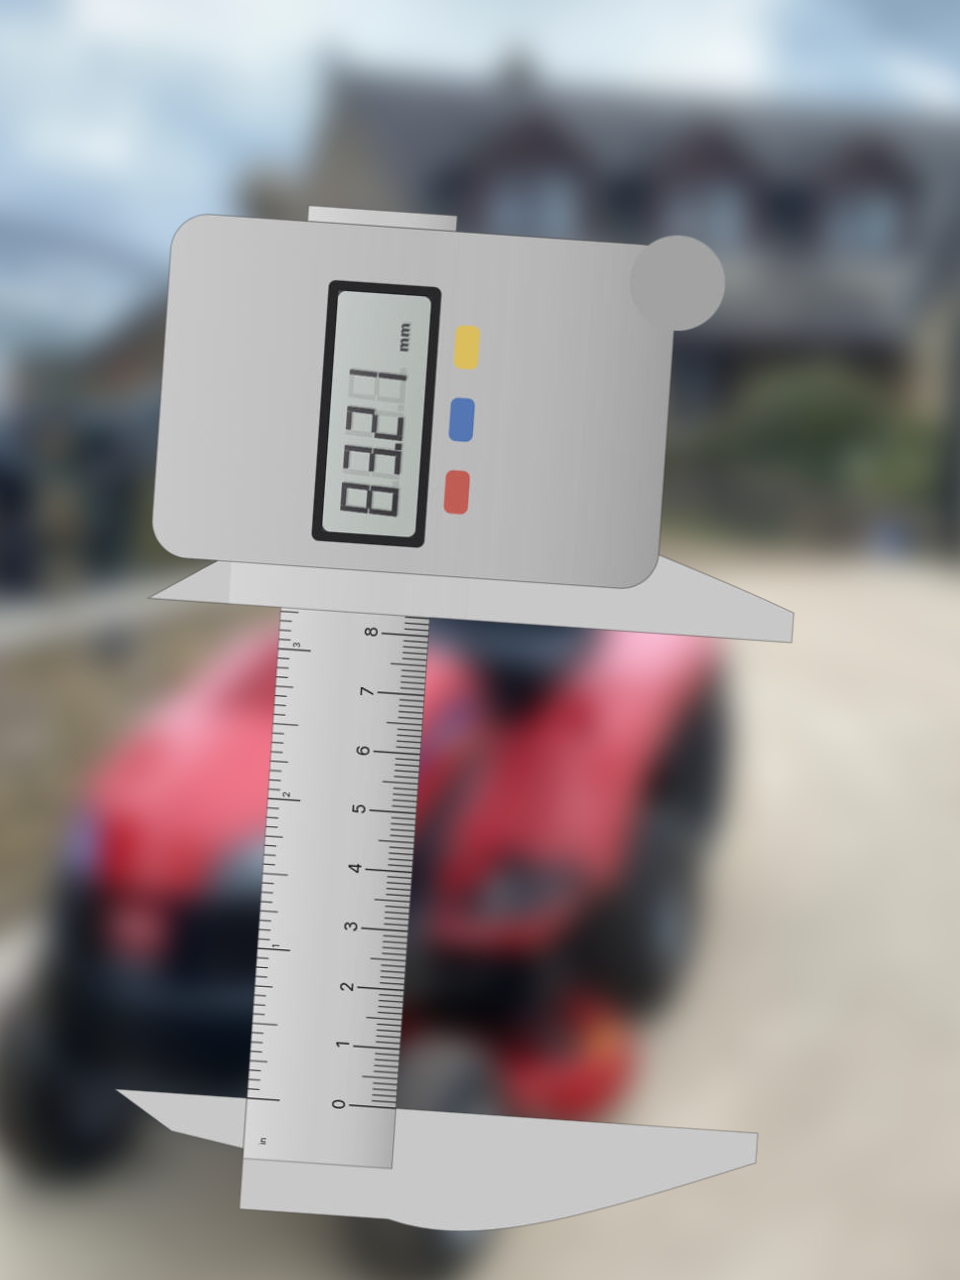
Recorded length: 83.21
